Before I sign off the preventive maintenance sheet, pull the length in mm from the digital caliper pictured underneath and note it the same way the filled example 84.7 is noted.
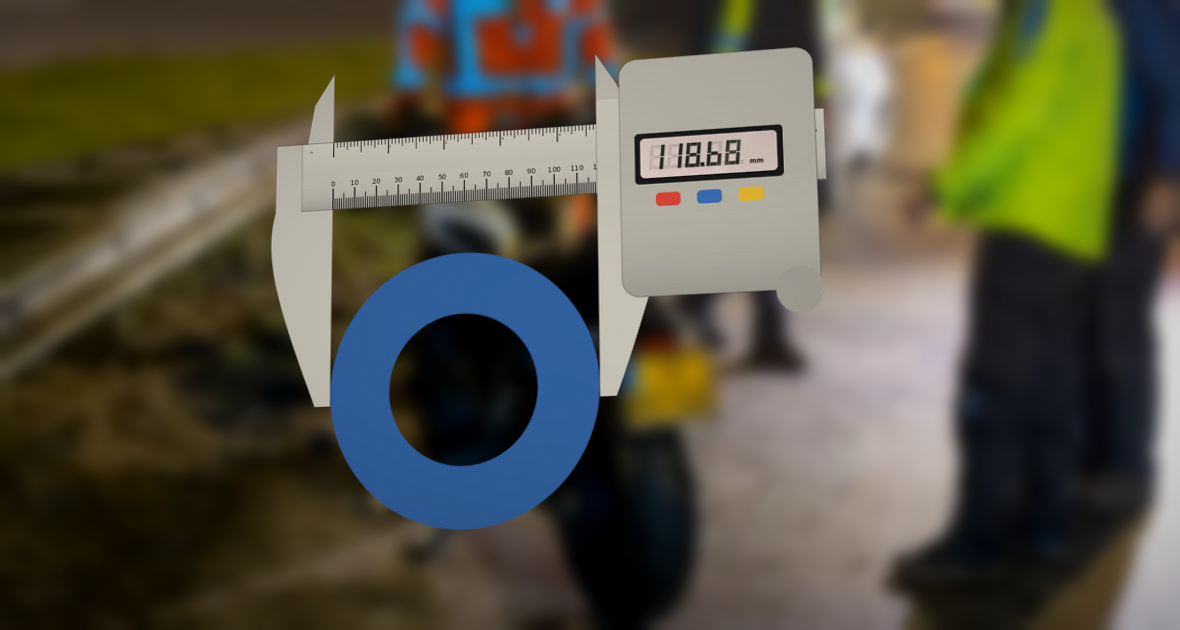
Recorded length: 118.68
